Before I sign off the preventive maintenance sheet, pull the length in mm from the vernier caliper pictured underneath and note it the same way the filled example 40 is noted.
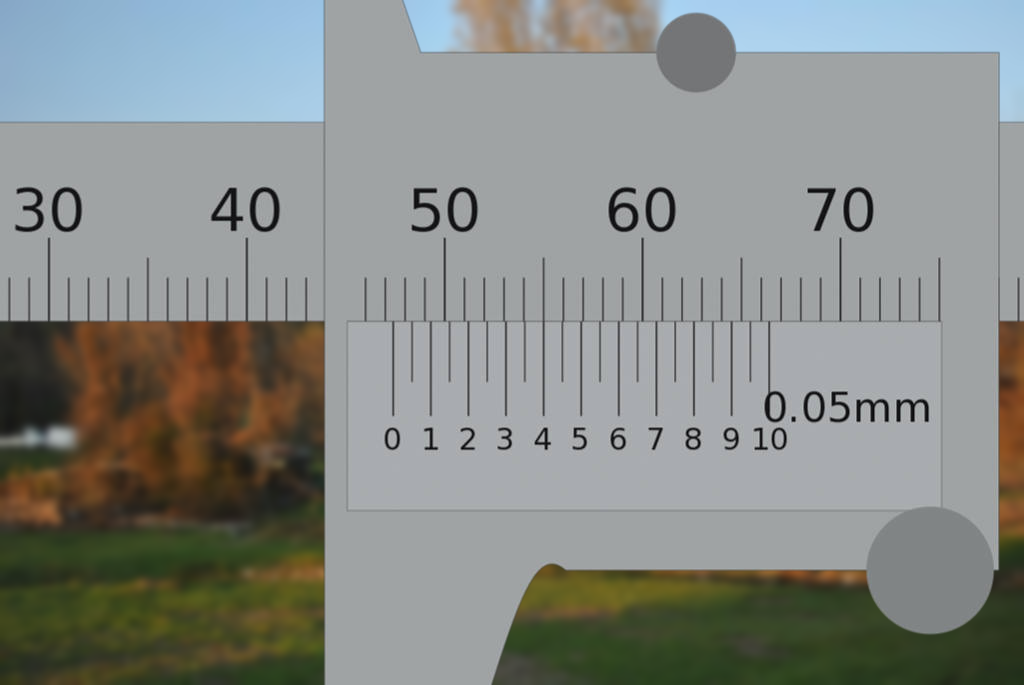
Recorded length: 47.4
